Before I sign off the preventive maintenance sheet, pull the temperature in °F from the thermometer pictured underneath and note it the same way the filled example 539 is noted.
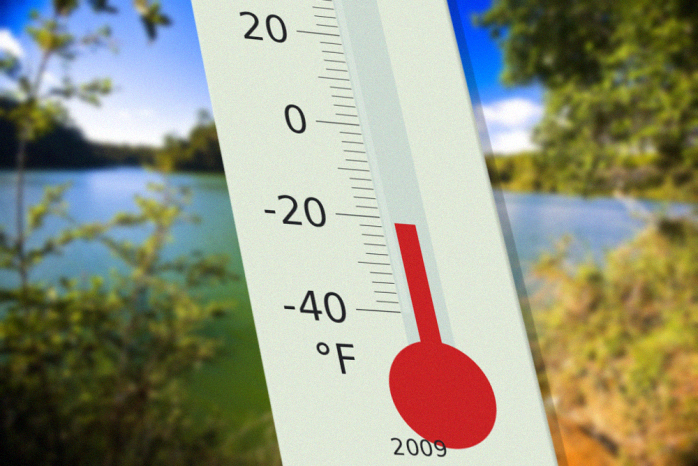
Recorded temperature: -21
